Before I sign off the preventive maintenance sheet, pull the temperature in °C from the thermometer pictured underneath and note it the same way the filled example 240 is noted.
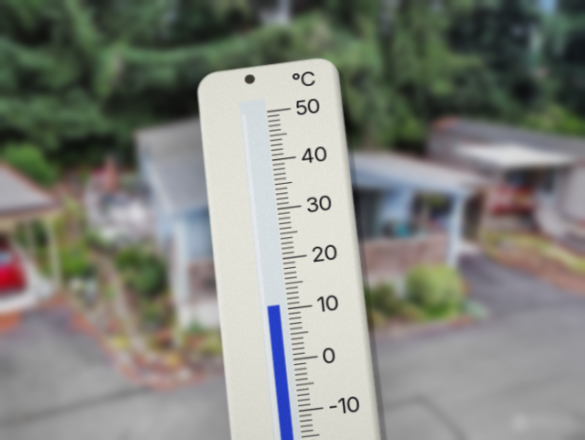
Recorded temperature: 11
